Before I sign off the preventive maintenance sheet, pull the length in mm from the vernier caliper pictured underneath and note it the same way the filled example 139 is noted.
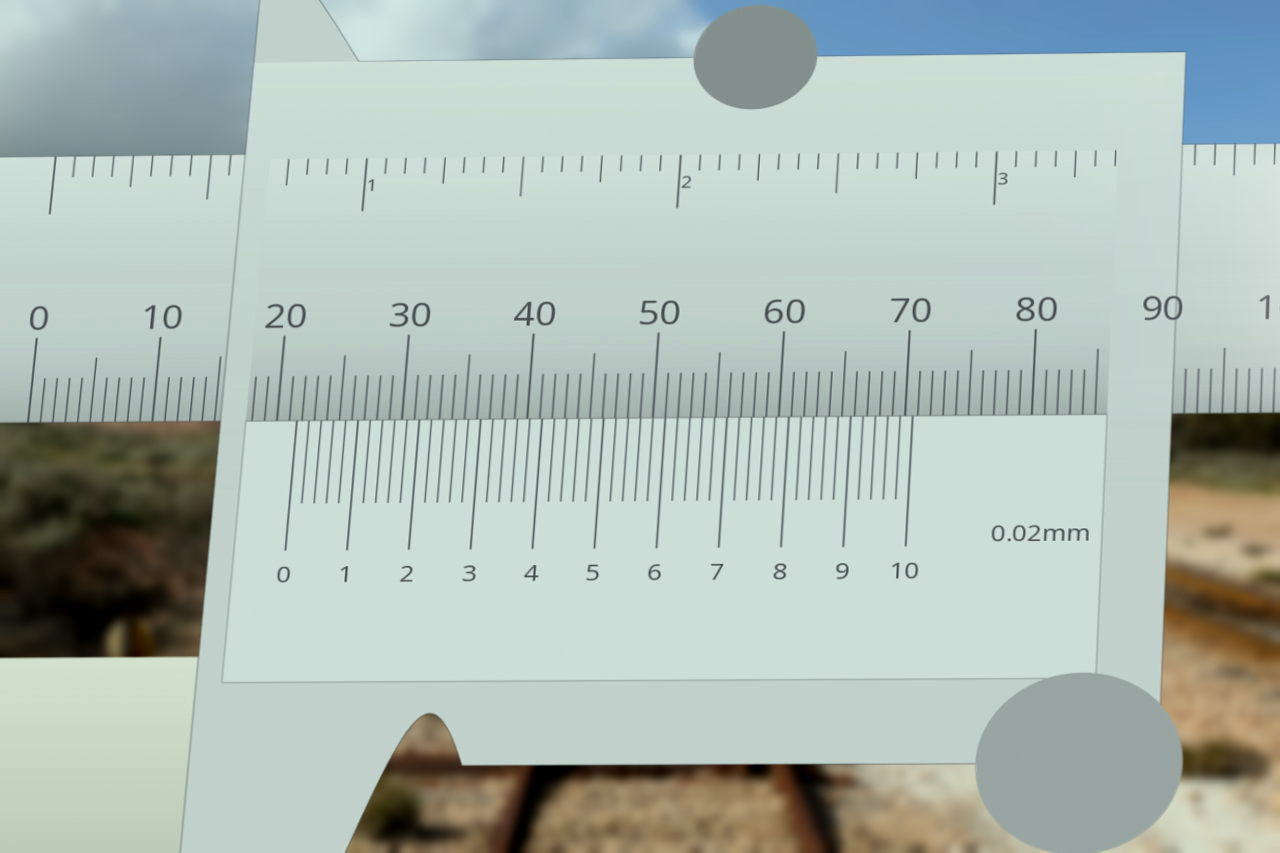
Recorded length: 21.6
